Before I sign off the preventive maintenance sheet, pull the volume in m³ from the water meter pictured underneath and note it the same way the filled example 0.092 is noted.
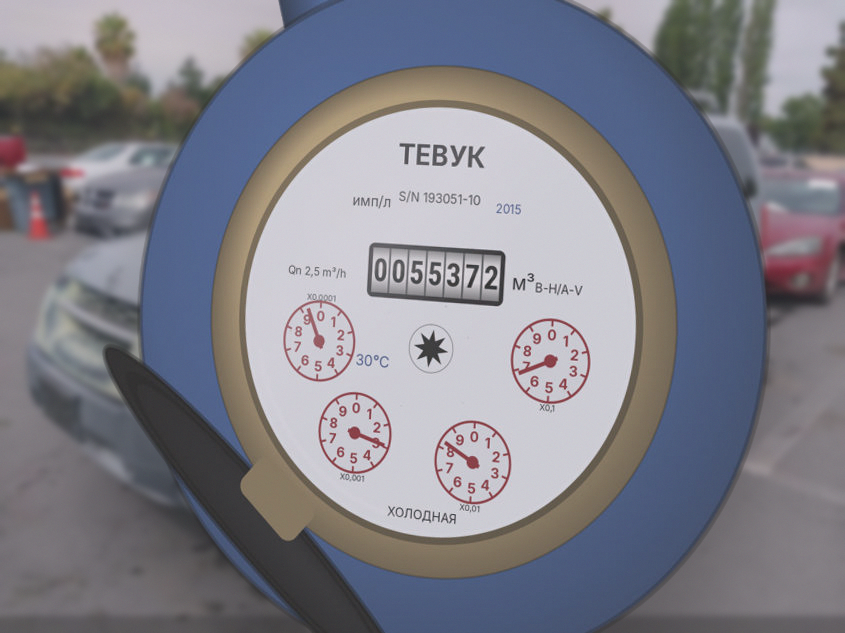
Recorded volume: 55372.6829
